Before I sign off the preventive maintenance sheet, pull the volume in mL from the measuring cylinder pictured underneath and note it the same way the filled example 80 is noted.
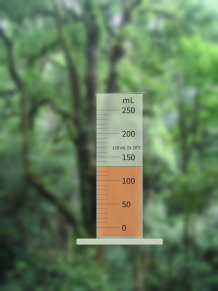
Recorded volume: 130
